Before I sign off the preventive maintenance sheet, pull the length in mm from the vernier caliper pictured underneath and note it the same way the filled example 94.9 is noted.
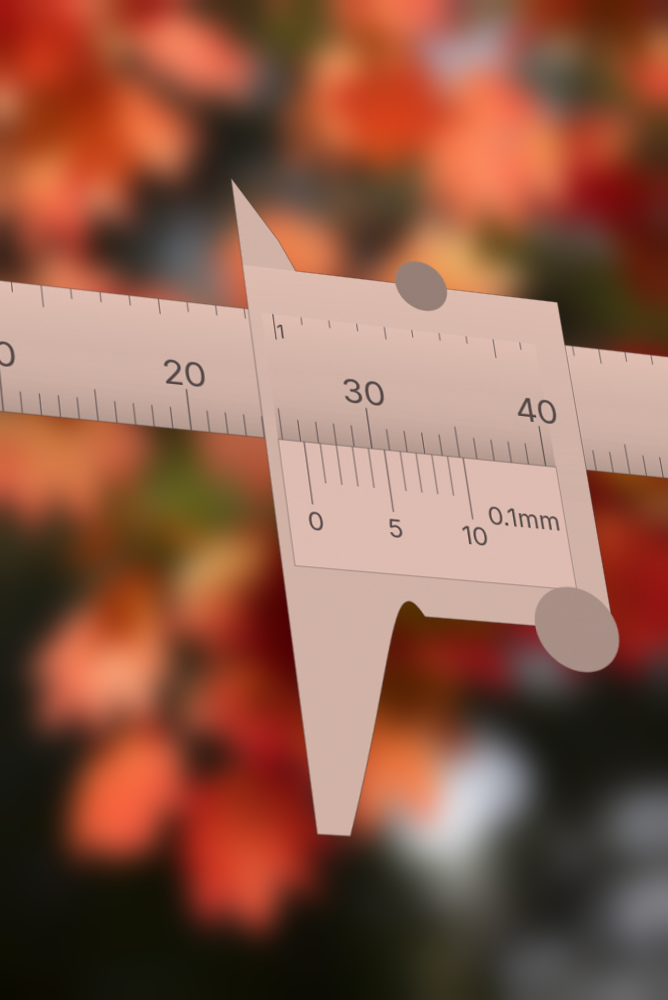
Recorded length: 26.2
